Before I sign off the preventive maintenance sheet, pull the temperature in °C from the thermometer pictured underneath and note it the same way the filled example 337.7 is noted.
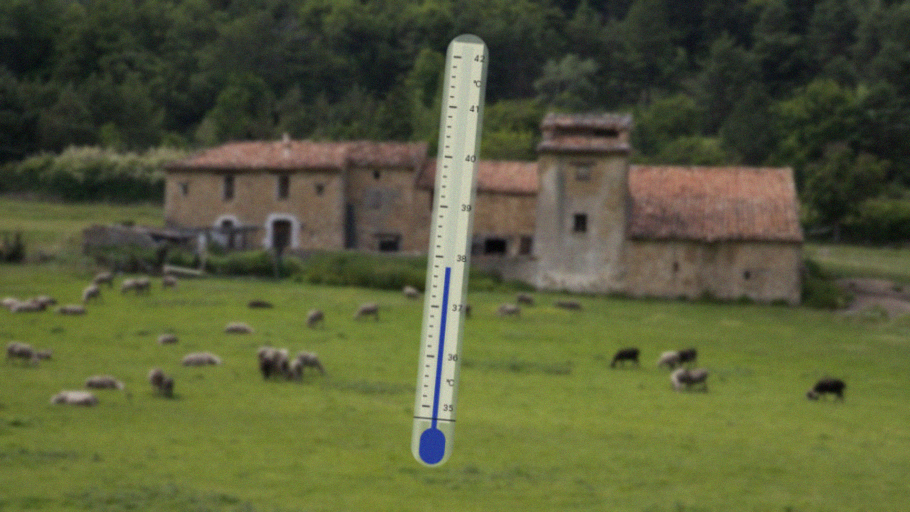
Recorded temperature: 37.8
